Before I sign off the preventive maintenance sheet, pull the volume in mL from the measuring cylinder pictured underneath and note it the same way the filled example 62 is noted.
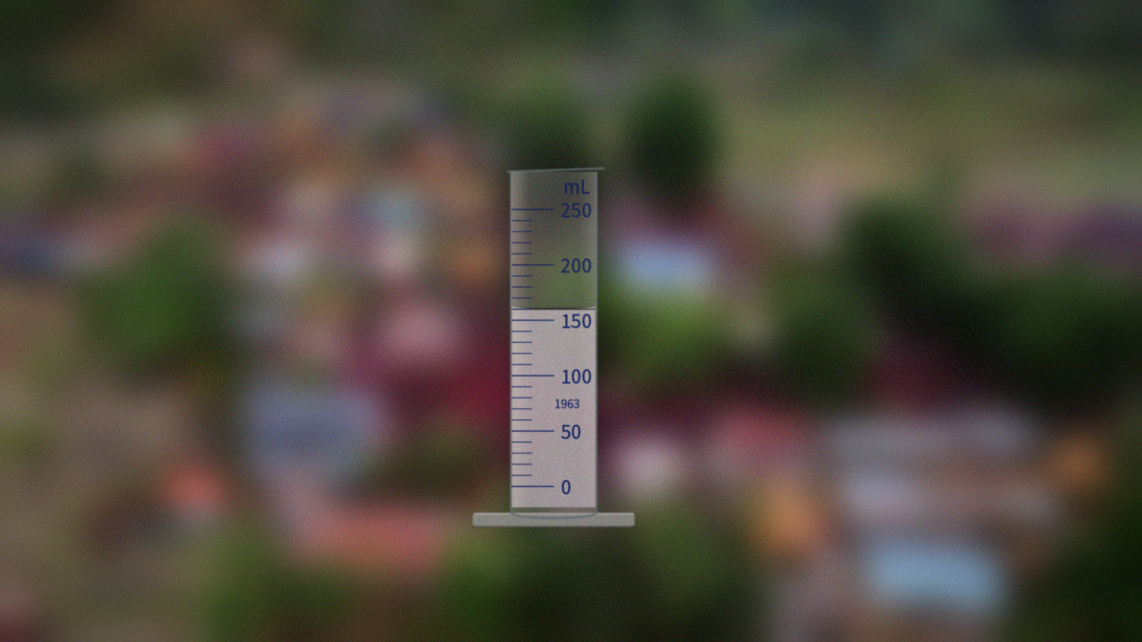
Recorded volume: 160
